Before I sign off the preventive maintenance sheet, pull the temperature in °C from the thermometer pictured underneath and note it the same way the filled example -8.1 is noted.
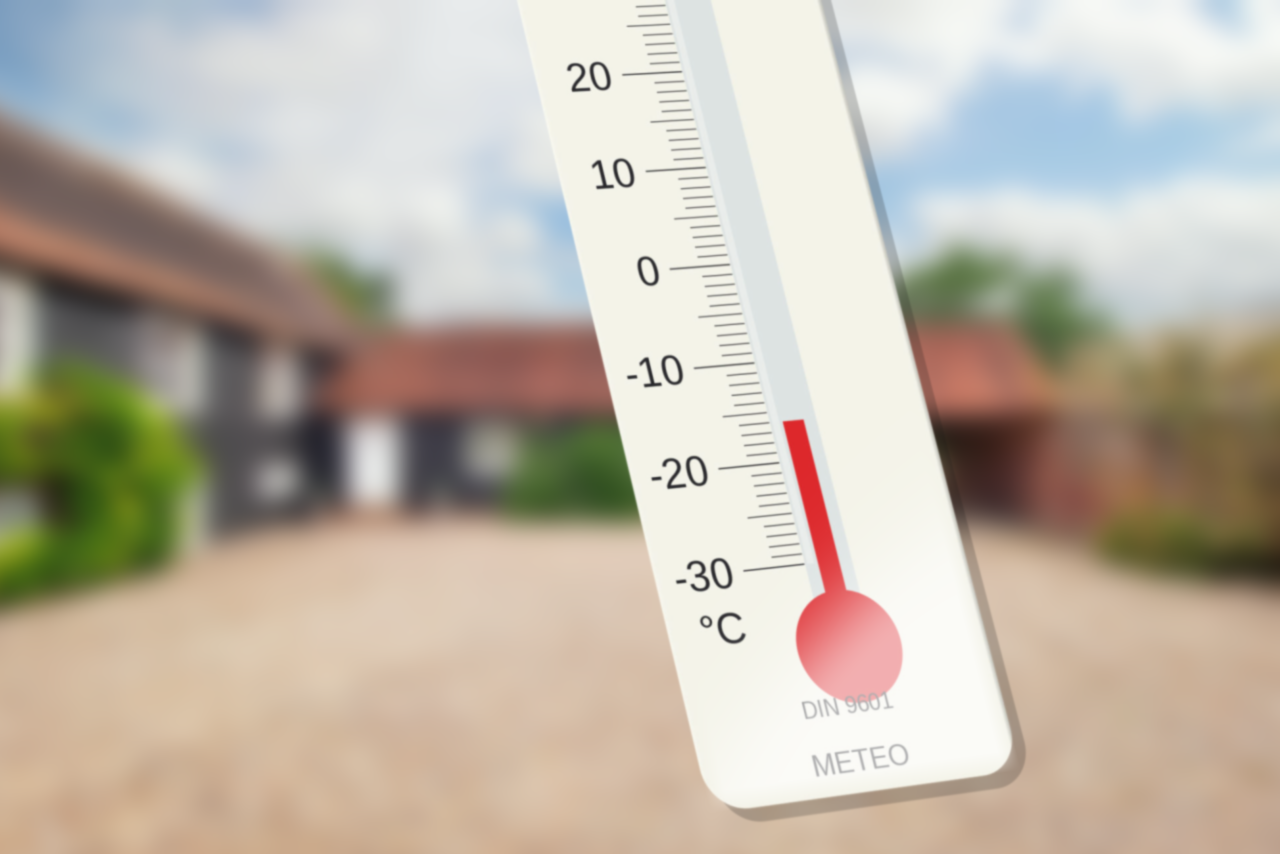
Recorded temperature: -16
